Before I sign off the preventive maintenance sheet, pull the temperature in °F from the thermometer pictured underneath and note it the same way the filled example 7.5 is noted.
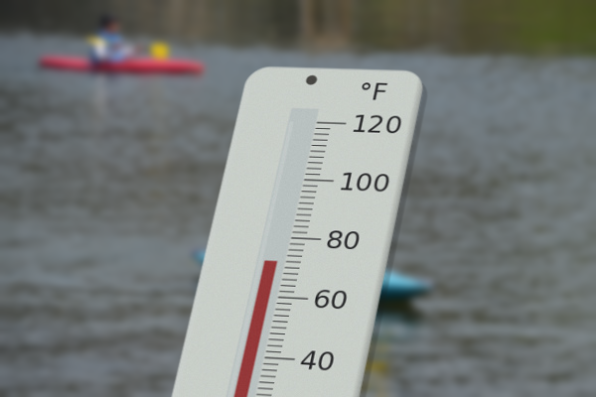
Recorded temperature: 72
